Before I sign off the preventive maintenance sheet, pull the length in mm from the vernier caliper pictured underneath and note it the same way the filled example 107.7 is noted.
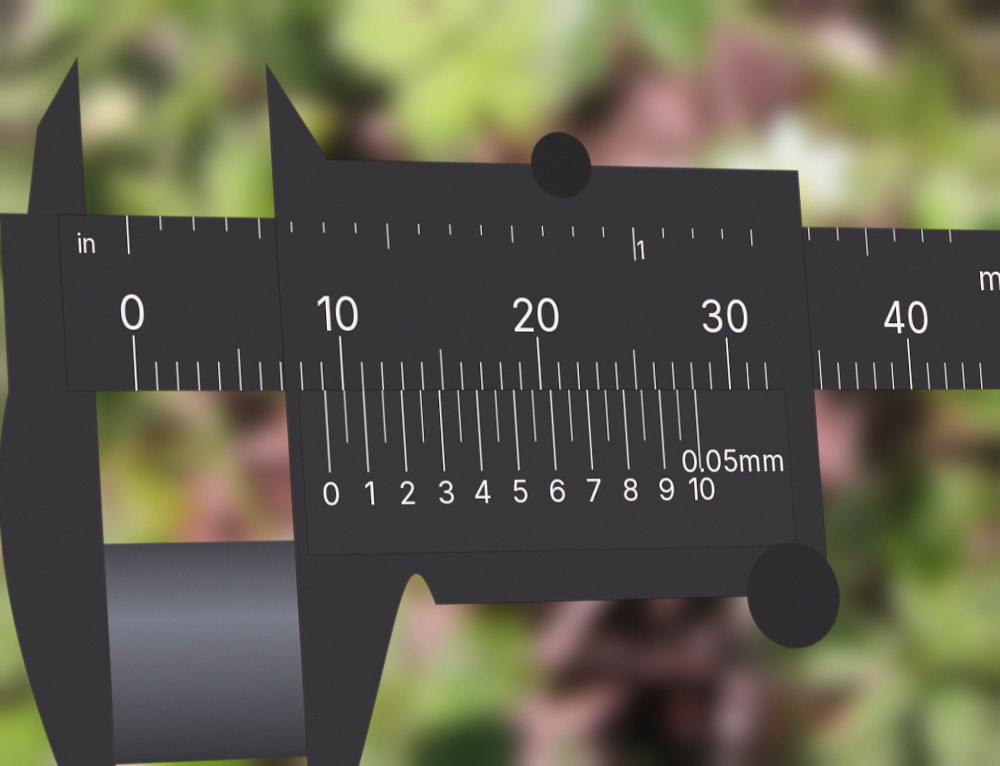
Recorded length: 9.1
